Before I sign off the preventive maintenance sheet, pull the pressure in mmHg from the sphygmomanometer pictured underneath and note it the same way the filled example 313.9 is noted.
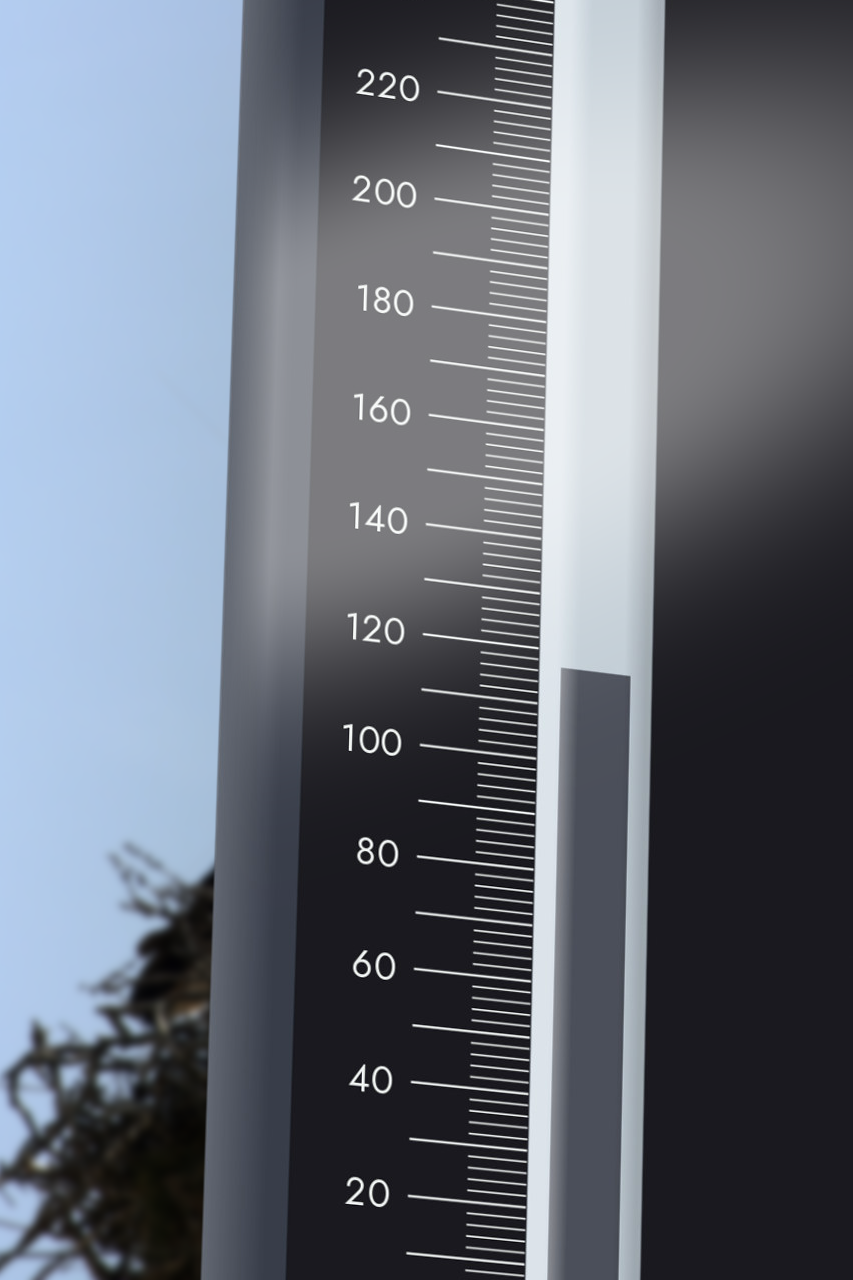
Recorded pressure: 117
